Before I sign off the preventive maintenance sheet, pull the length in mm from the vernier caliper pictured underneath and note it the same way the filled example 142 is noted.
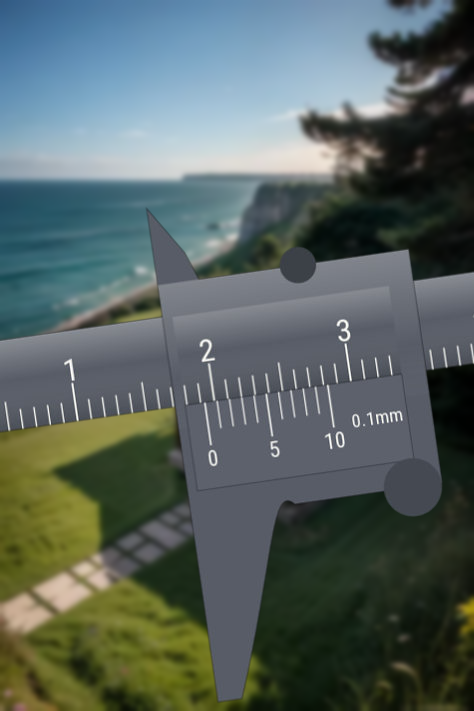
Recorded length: 19.3
